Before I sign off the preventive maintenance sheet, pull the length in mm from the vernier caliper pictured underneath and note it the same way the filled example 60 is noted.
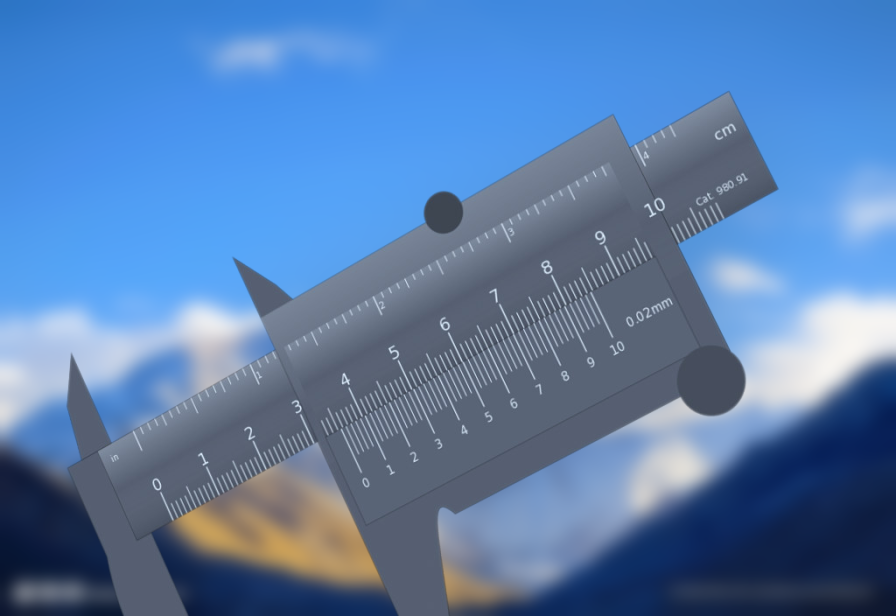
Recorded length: 35.6
